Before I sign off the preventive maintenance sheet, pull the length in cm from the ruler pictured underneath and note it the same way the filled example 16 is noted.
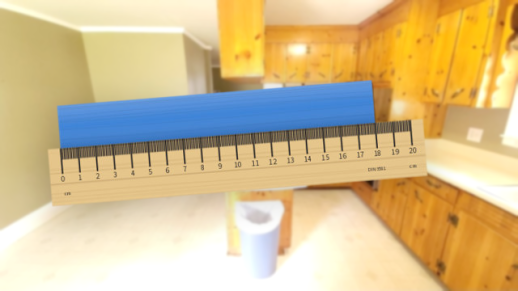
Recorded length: 18
